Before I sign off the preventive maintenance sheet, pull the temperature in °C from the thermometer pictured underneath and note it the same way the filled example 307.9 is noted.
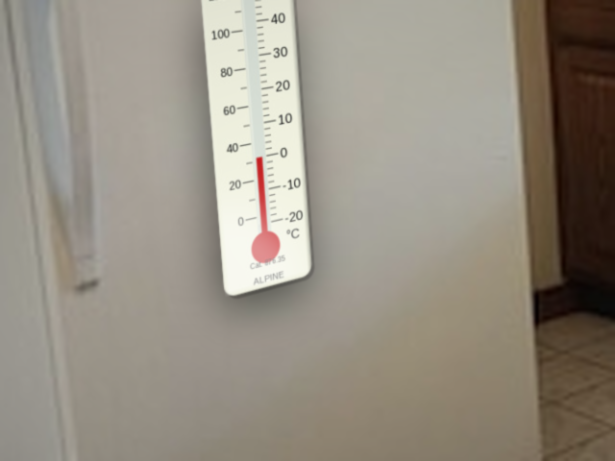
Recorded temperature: 0
